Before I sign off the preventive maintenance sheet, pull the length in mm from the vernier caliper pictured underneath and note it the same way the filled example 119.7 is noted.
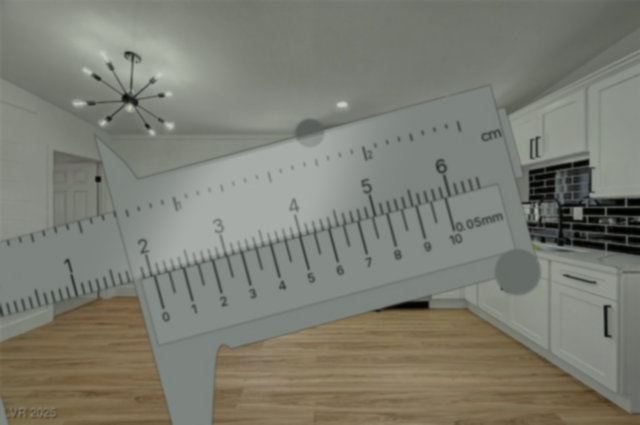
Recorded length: 20.4
